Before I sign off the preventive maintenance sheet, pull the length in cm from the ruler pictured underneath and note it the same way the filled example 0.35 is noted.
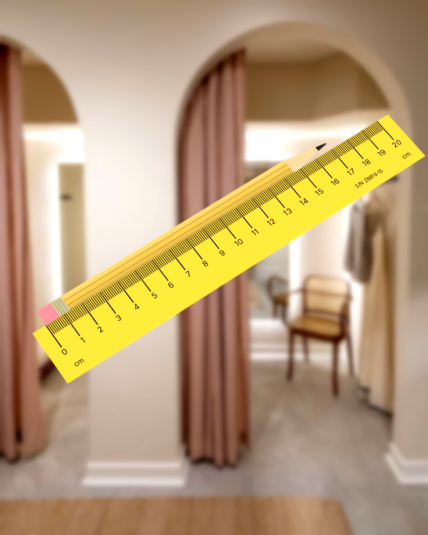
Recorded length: 17
